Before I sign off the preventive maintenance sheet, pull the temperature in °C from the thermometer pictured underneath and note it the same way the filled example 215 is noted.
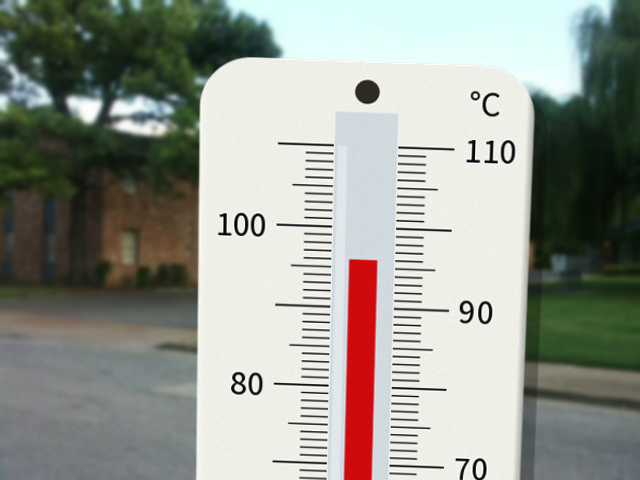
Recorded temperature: 96
